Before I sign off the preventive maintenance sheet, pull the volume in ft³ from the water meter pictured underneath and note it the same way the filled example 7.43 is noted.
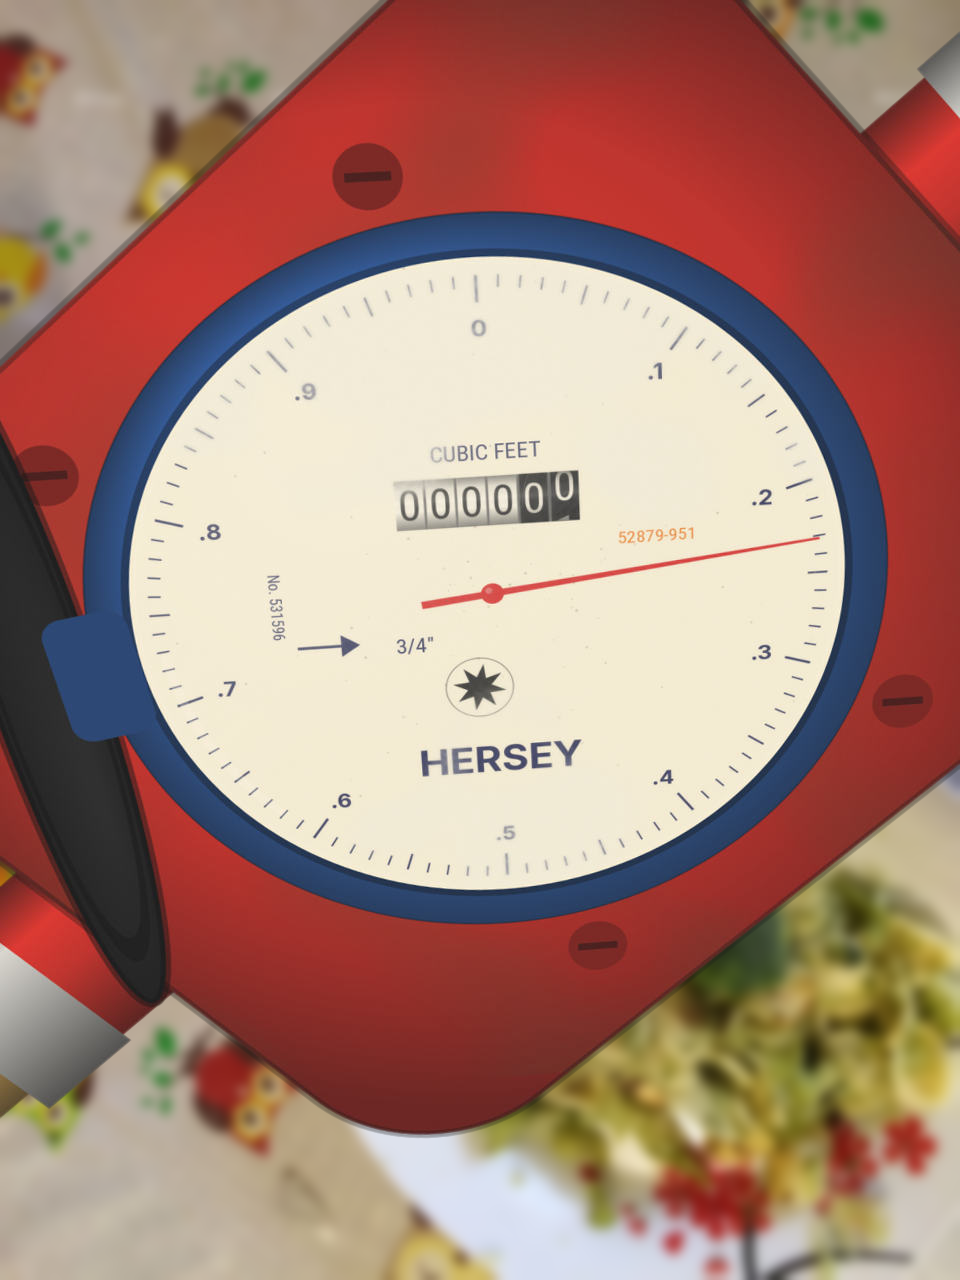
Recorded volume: 0.23
